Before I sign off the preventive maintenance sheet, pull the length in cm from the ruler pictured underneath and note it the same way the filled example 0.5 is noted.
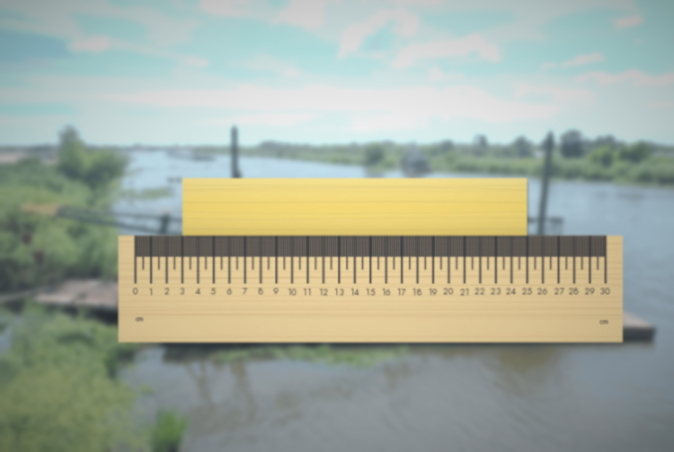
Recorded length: 22
